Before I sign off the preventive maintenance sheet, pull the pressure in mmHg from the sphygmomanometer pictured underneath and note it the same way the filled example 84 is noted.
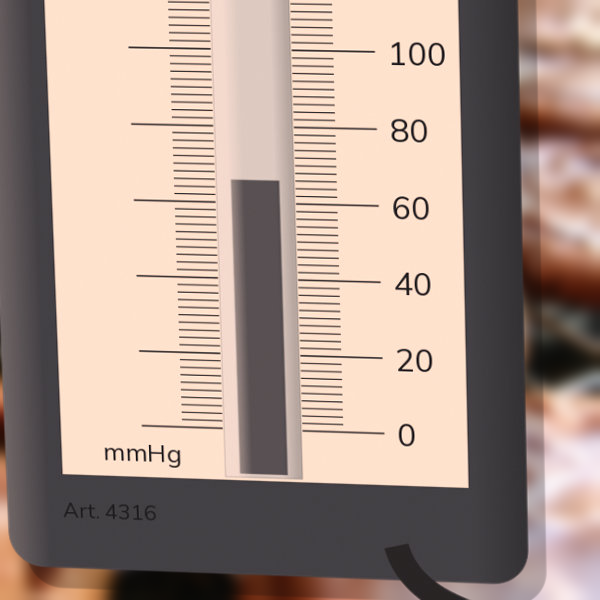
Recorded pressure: 66
